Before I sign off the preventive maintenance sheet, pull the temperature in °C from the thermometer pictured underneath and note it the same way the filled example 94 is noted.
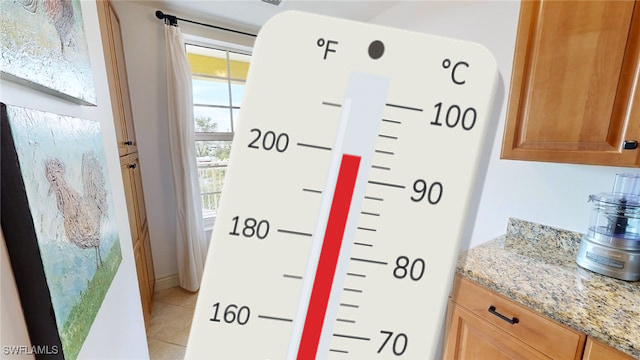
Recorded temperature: 93
